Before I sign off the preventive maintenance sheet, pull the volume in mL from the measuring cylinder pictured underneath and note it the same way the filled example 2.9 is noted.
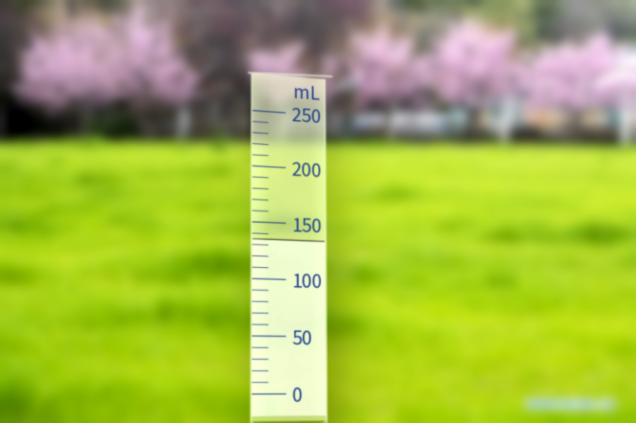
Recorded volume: 135
